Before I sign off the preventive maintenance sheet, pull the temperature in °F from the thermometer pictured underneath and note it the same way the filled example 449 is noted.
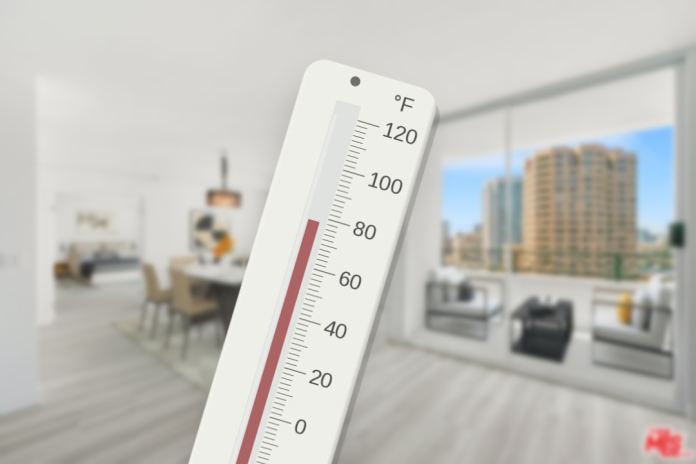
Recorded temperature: 78
